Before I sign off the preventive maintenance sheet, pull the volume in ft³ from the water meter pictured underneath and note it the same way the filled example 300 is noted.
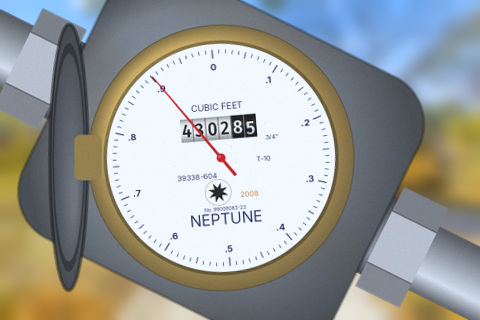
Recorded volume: 430284.90
